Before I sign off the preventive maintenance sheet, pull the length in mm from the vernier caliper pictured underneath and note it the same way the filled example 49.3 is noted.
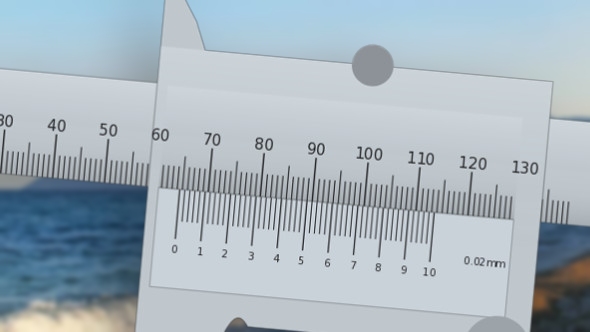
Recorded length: 64.5
